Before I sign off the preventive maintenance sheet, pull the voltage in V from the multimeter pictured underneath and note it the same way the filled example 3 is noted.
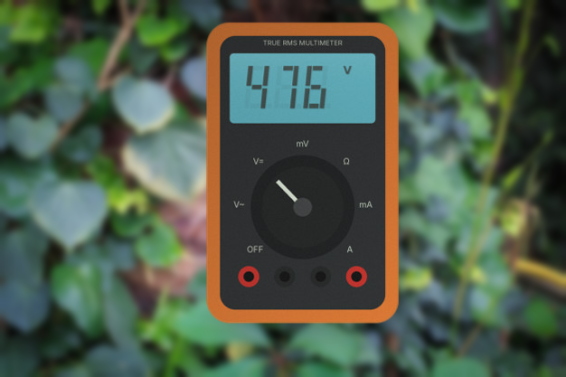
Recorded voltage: 476
